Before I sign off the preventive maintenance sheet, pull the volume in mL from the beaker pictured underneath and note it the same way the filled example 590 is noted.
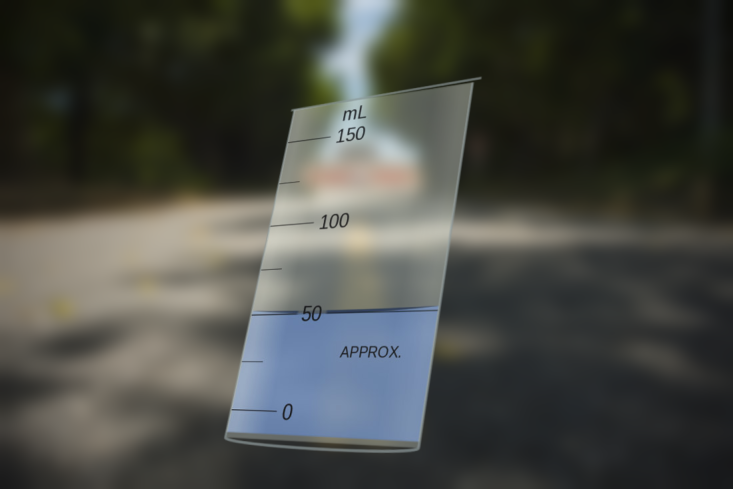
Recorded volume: 50
